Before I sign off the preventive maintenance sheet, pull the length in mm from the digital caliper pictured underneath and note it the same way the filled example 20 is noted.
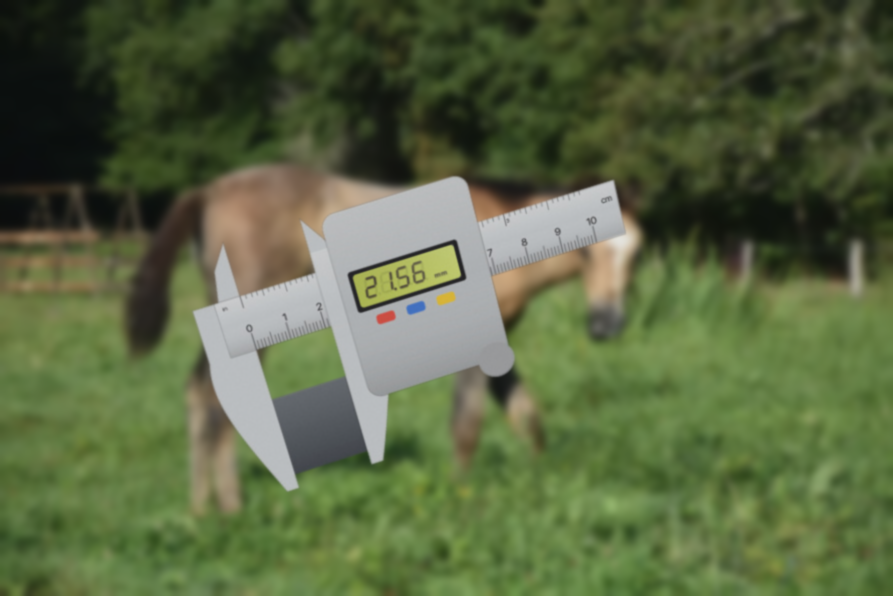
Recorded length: 21.56
